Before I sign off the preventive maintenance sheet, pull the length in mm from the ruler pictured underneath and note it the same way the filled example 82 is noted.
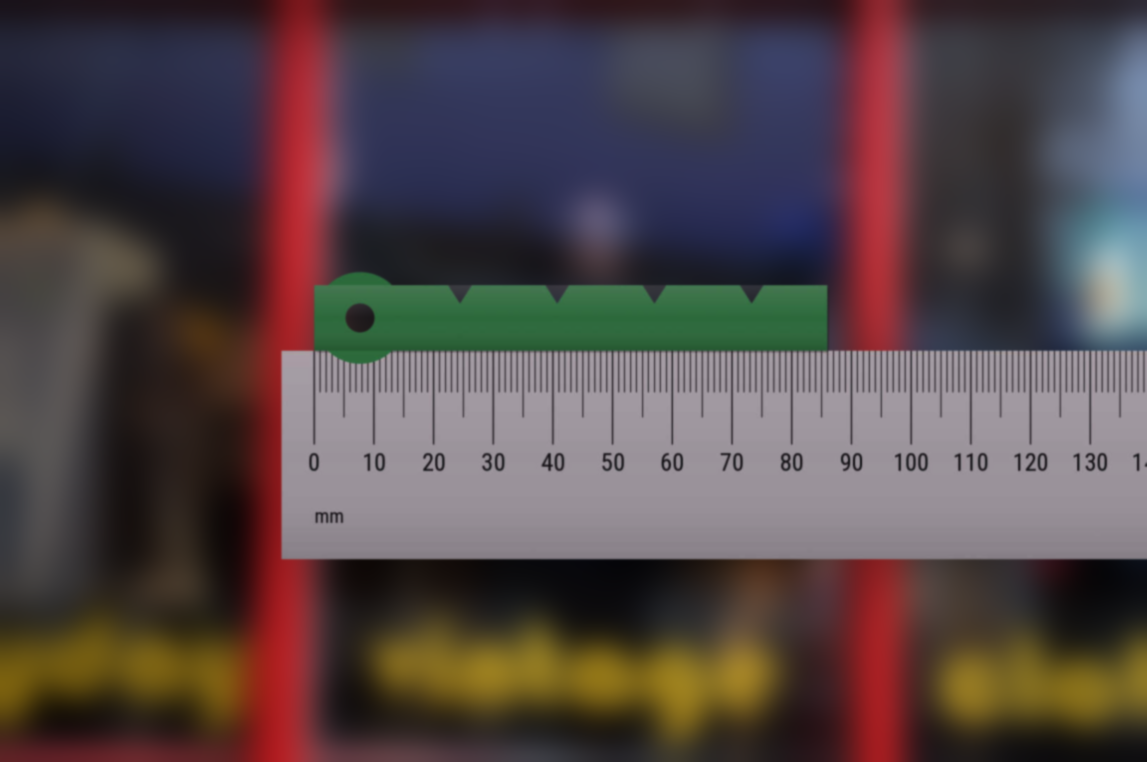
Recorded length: 86
